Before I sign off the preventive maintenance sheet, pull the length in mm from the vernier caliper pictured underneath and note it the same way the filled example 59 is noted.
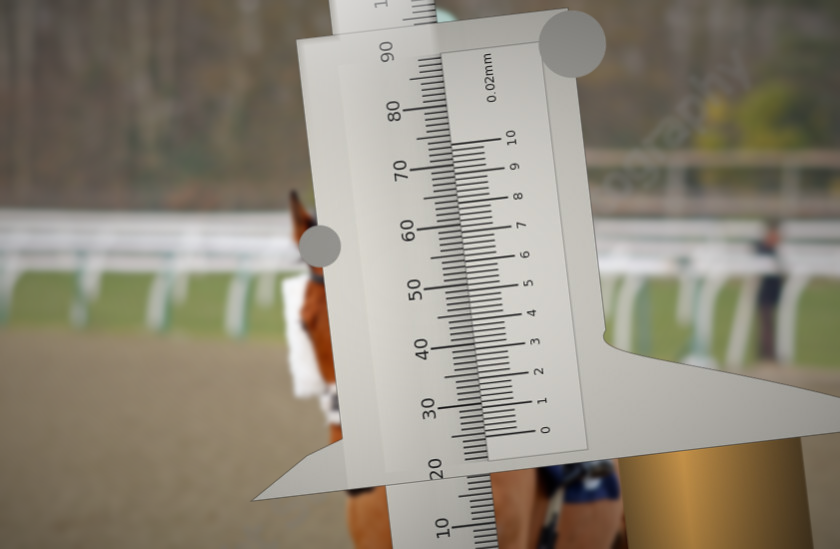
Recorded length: 24.4
